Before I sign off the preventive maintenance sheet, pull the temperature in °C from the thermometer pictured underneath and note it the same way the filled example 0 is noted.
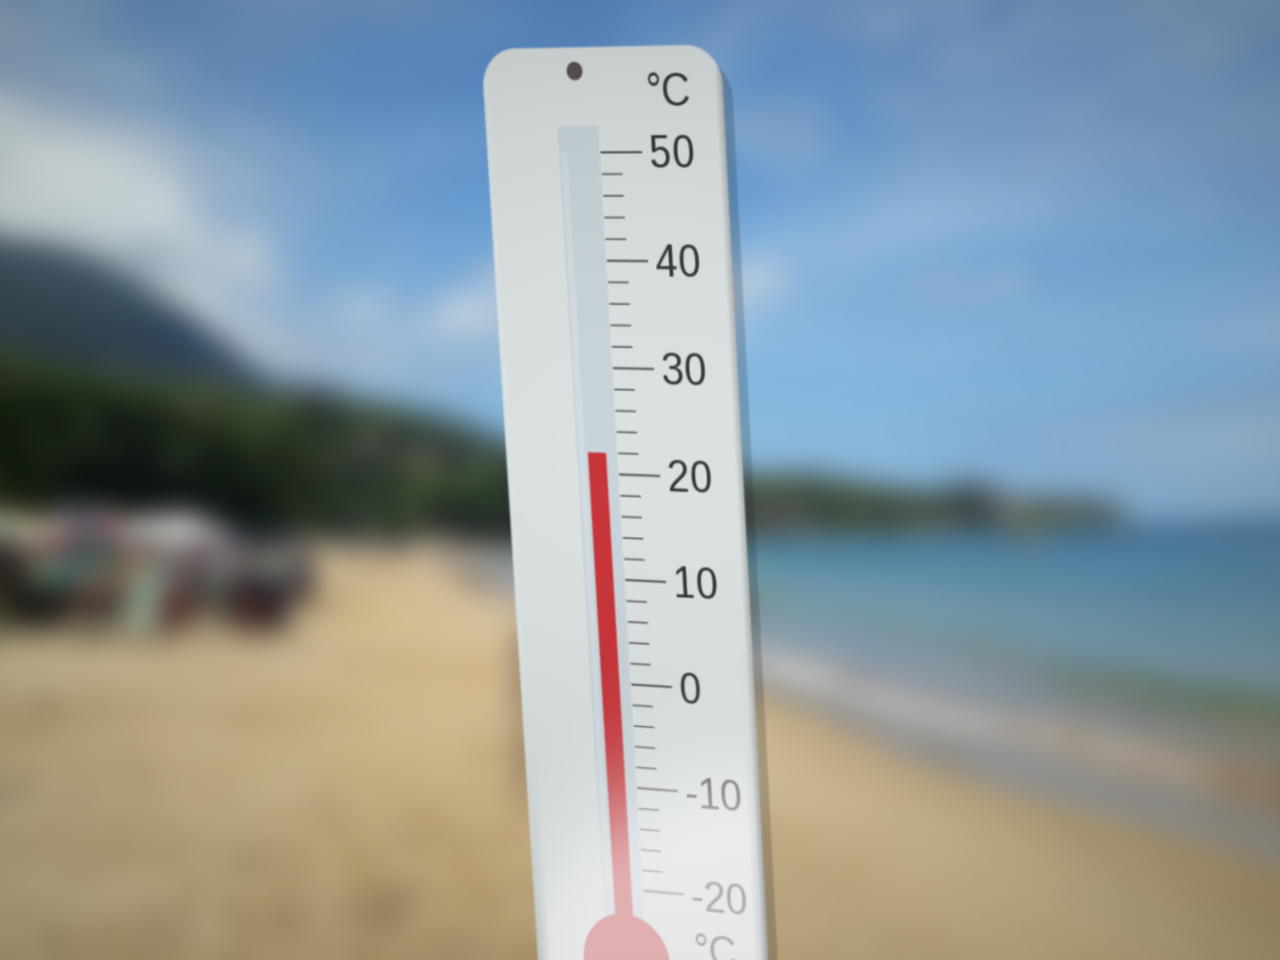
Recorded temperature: 22
